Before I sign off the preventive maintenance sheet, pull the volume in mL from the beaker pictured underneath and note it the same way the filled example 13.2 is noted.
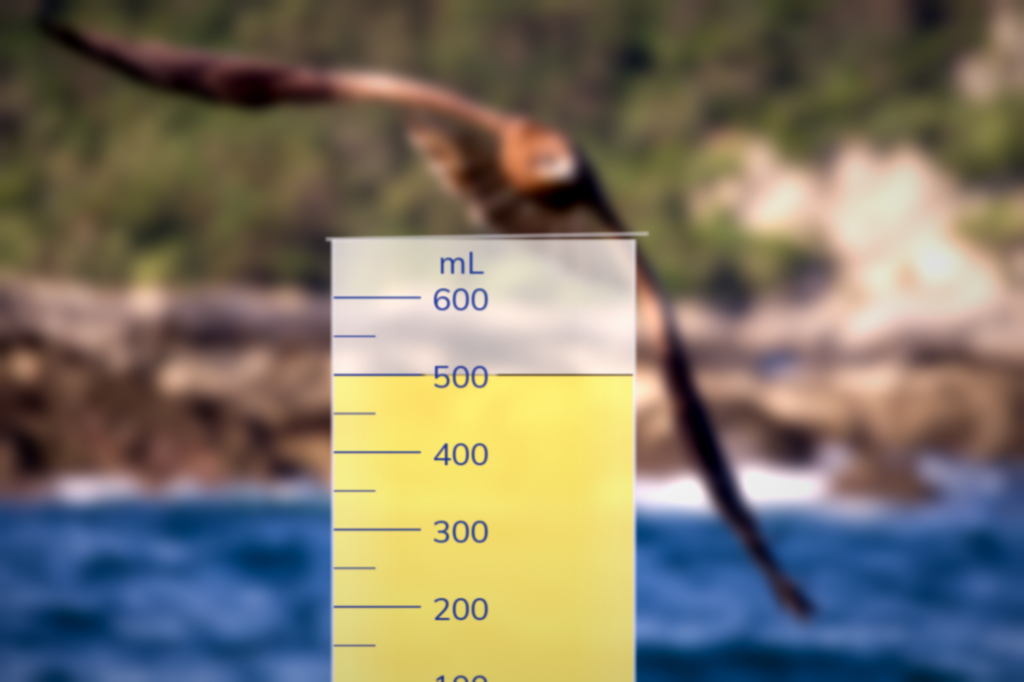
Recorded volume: 500
